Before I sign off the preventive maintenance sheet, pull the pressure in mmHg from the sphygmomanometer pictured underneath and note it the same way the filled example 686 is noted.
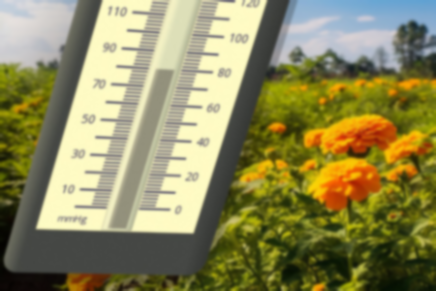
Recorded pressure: 80
